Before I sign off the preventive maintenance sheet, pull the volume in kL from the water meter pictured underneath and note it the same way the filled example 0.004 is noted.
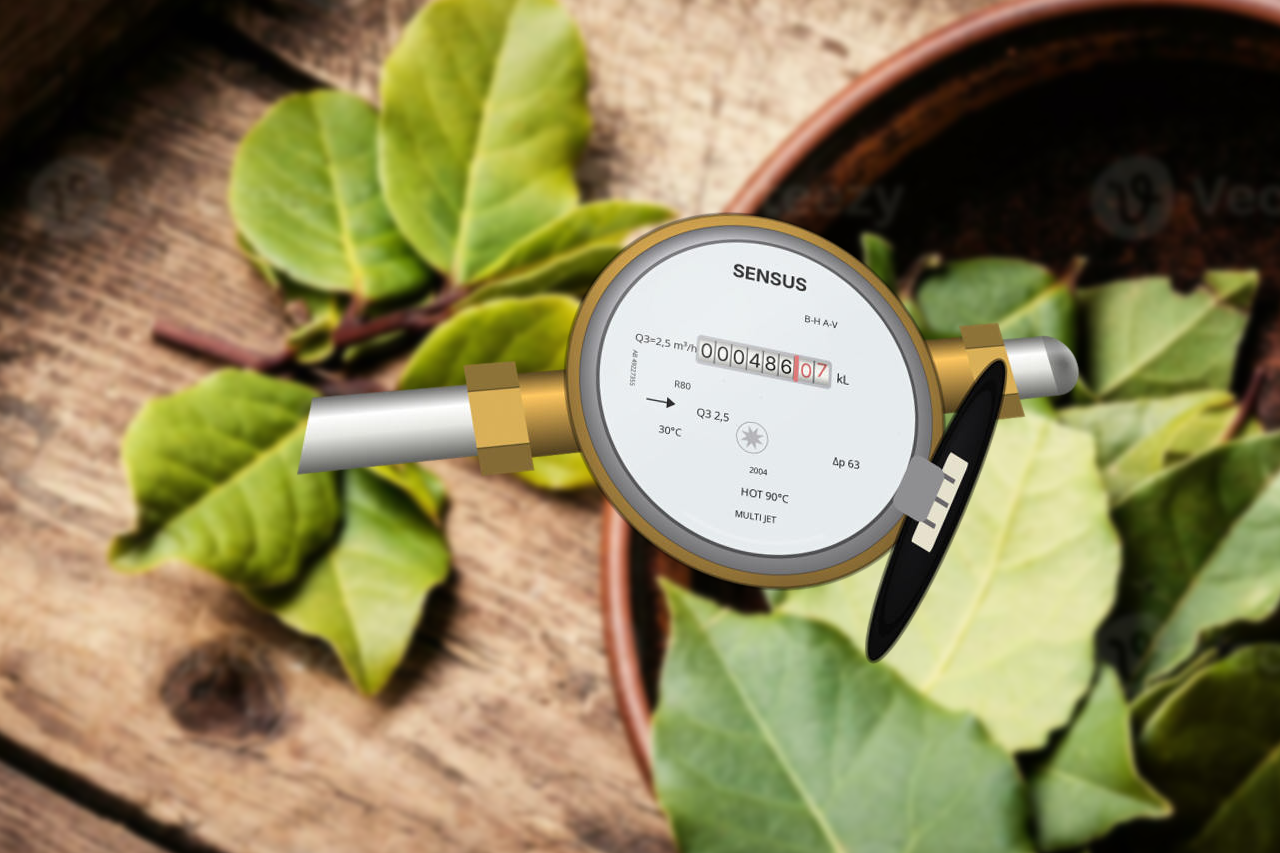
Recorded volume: 486.07
